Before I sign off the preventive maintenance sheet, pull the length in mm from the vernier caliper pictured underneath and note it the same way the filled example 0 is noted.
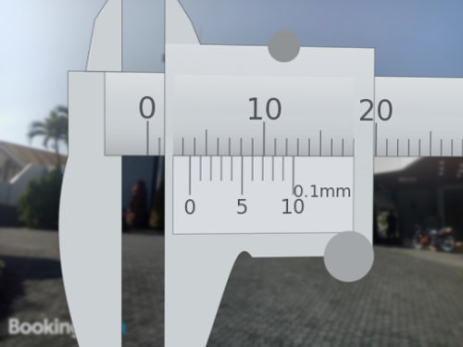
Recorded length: 3.6
